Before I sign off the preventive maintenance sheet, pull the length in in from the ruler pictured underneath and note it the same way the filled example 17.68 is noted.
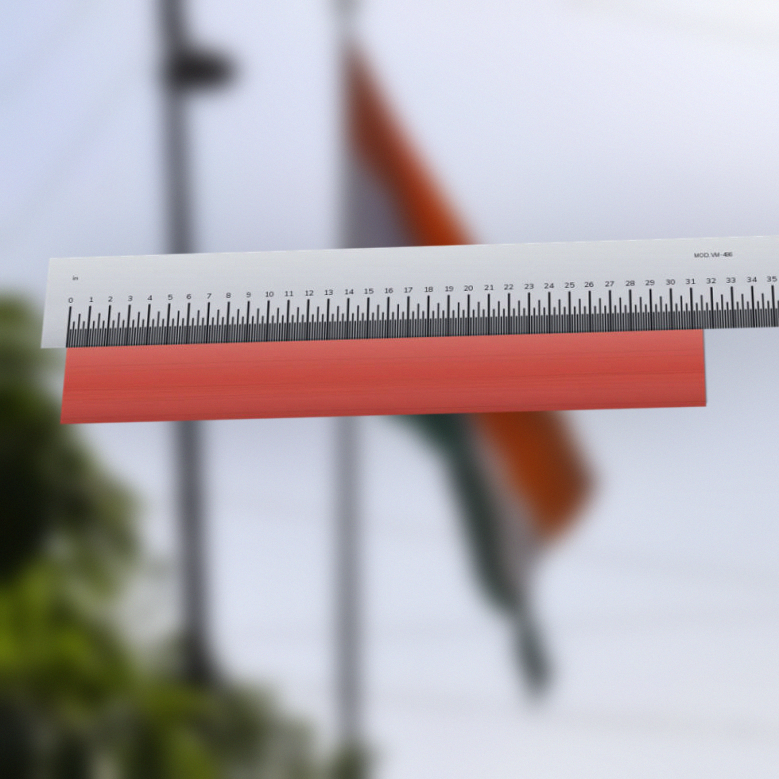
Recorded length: 31.5
